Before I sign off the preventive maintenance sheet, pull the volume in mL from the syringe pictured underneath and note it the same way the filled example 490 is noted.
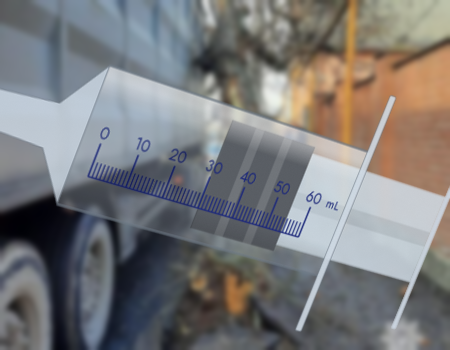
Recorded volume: 30
